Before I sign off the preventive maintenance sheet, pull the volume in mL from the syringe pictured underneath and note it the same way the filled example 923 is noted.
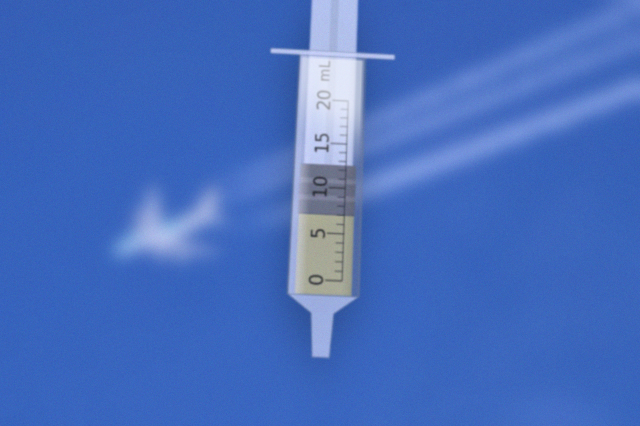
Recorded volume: 7
